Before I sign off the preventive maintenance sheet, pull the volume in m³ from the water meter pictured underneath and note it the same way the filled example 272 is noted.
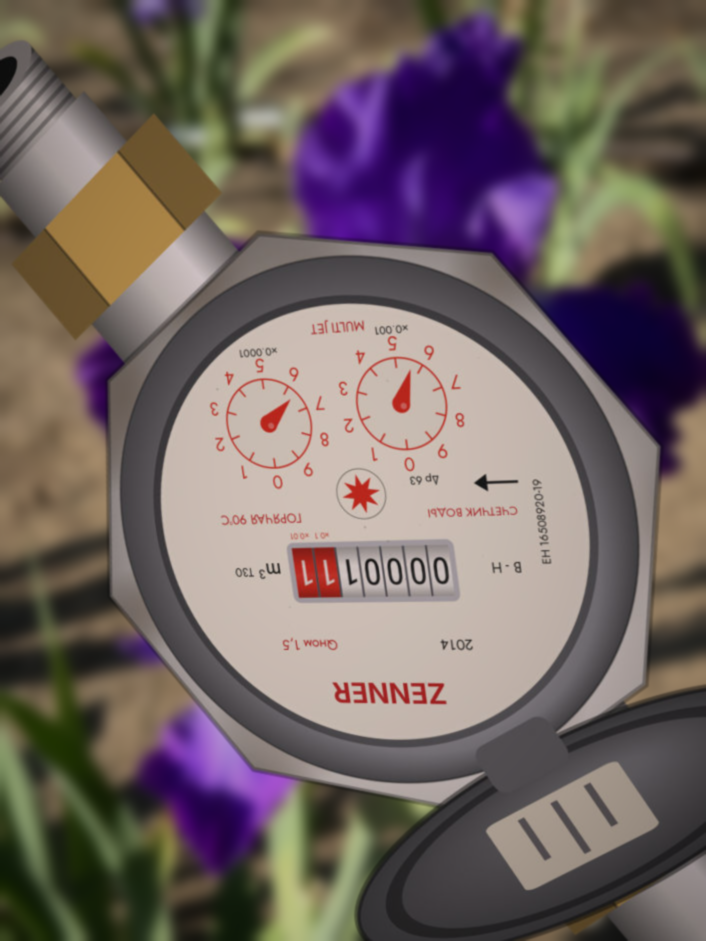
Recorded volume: 1.1156
